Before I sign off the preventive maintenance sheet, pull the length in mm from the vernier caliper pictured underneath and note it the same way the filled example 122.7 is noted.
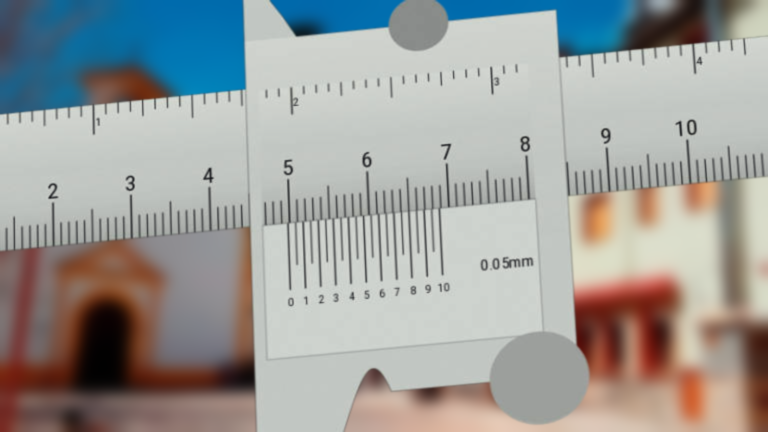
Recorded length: 49.8
